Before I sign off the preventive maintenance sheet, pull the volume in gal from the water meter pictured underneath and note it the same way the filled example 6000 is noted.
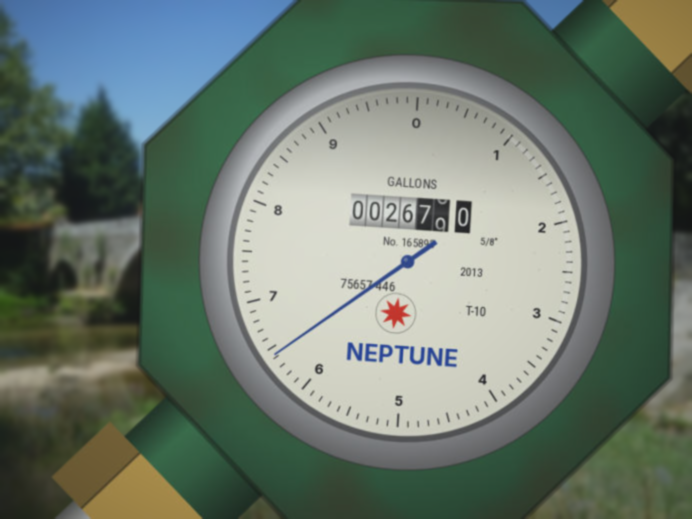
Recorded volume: 26786.4
